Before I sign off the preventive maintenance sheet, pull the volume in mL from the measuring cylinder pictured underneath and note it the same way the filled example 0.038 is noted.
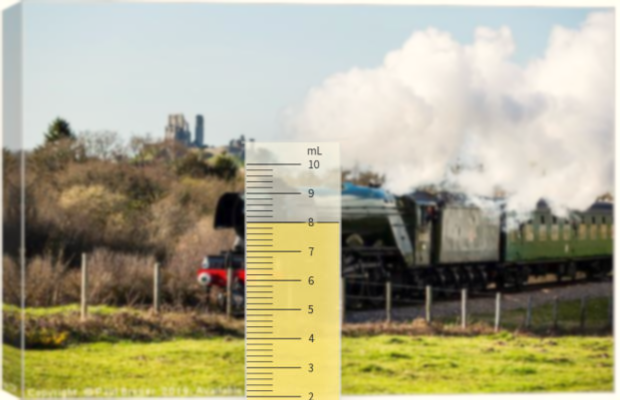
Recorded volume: 8
